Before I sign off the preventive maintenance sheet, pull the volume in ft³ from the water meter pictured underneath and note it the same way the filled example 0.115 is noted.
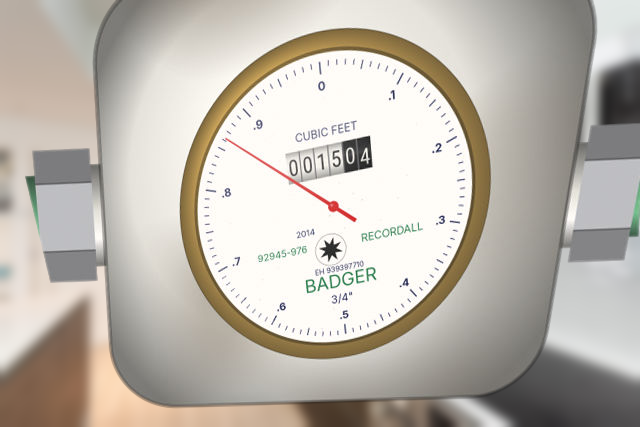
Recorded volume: 1503.86
